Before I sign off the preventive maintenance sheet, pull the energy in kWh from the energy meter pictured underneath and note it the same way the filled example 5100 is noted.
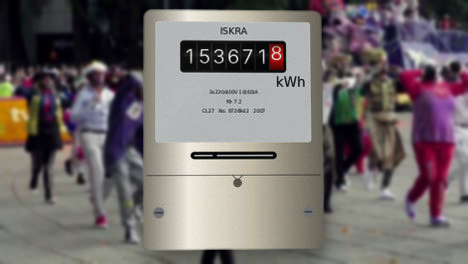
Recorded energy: 153671.8
